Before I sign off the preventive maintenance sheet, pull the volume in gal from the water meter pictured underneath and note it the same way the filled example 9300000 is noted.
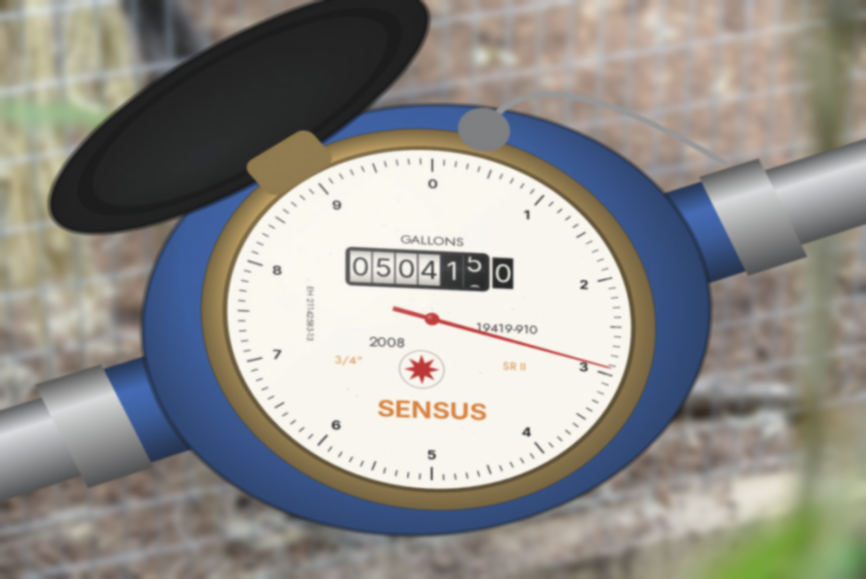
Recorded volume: 504152.9
